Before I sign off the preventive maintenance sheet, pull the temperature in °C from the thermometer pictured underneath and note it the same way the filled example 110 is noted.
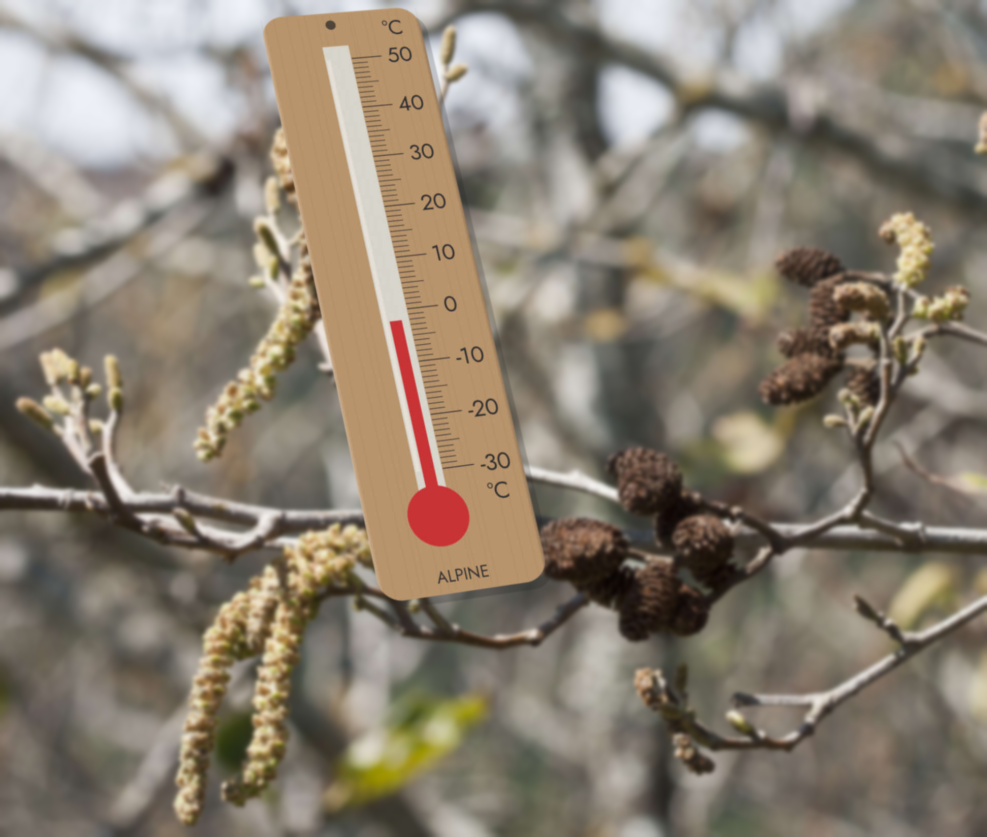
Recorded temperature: -2
